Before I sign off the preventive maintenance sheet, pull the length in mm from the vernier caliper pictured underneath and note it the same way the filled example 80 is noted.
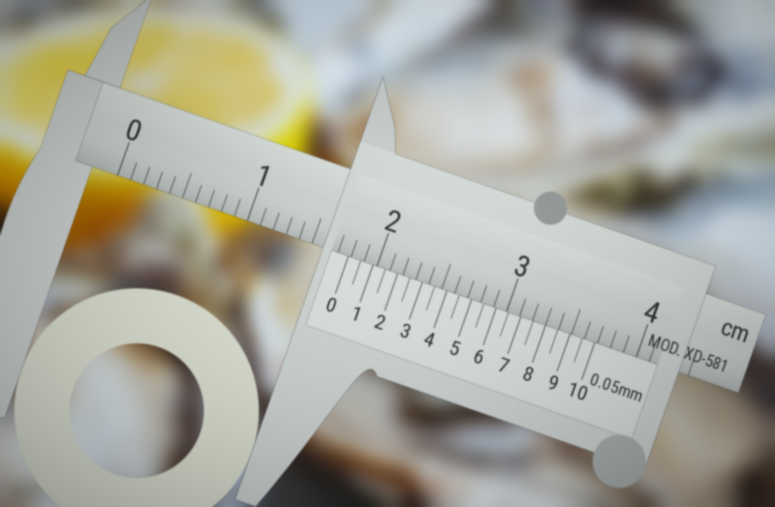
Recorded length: 17.8
